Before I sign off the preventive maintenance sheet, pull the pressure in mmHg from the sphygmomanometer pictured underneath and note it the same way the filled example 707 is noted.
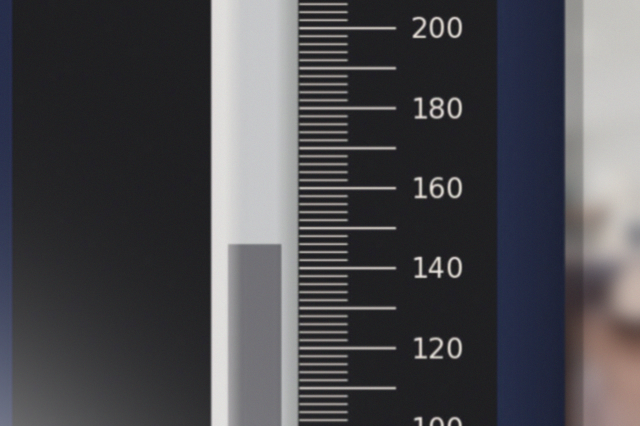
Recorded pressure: 146
